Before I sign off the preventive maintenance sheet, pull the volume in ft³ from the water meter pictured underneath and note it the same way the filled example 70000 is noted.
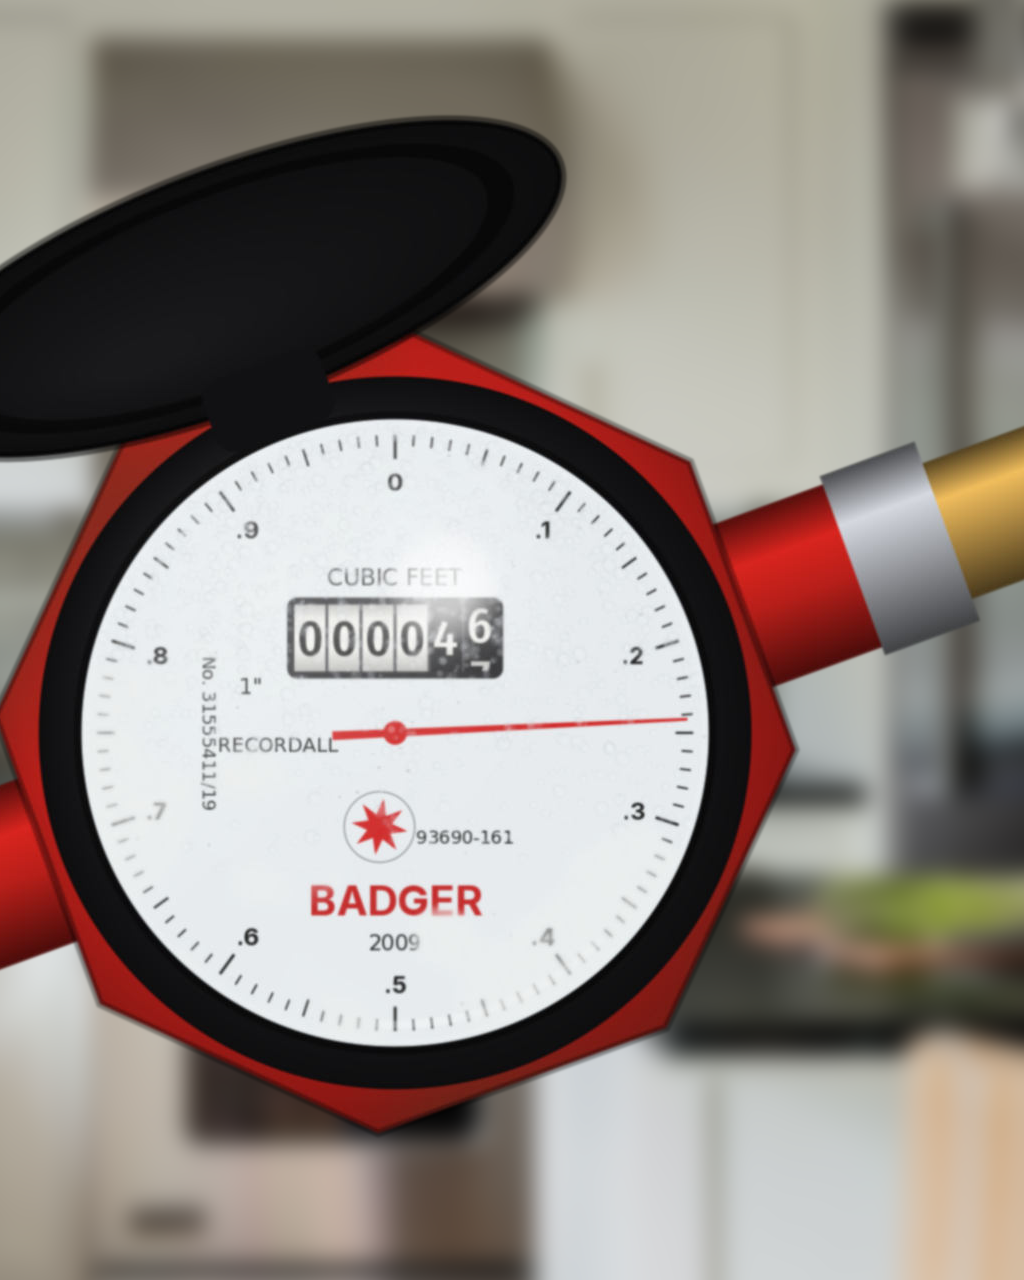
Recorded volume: 46.24
